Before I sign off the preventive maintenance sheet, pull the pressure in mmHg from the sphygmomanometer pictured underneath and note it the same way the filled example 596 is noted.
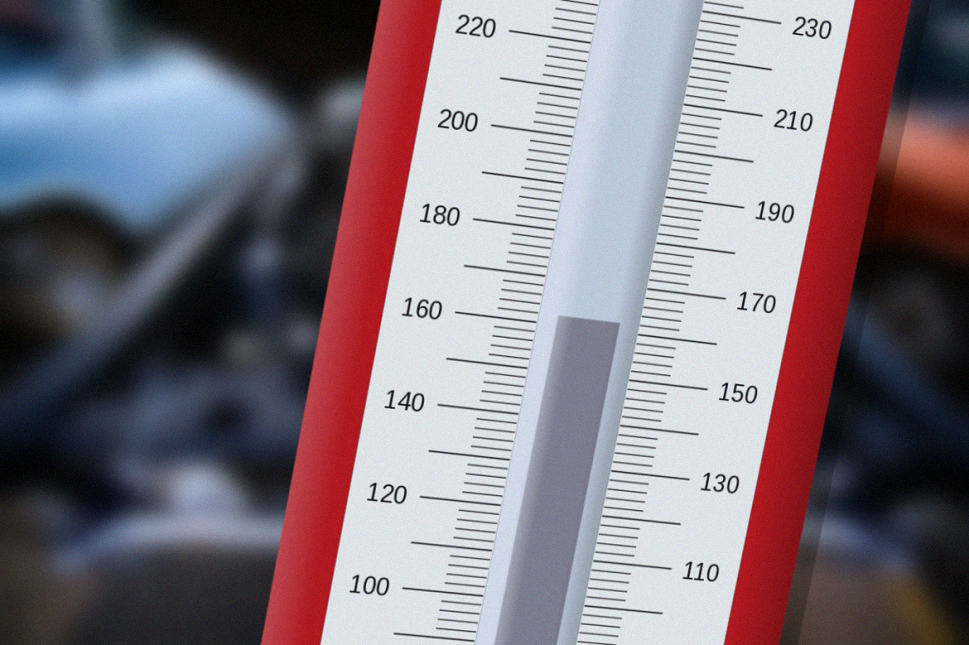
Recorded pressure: 162
